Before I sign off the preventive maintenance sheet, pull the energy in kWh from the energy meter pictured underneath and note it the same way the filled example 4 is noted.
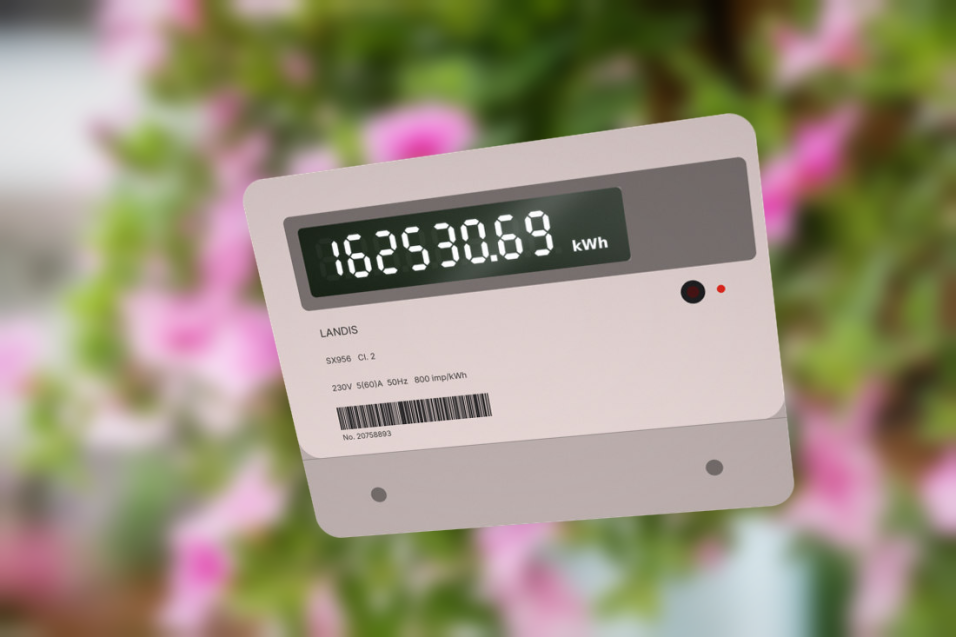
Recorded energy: 162530.69
